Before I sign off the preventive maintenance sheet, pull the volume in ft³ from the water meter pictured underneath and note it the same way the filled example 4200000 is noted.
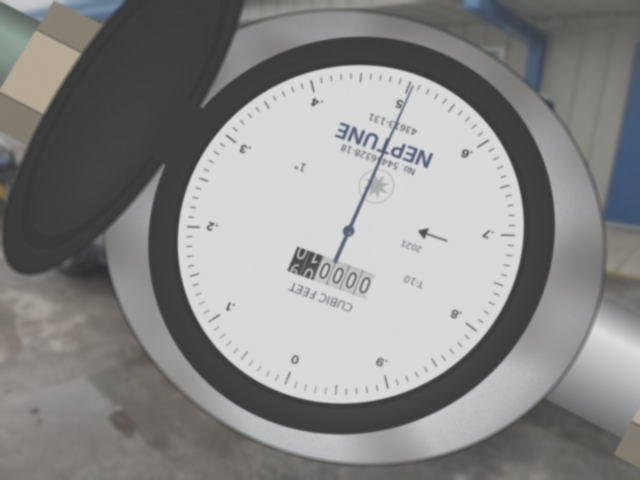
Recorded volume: 9.50
